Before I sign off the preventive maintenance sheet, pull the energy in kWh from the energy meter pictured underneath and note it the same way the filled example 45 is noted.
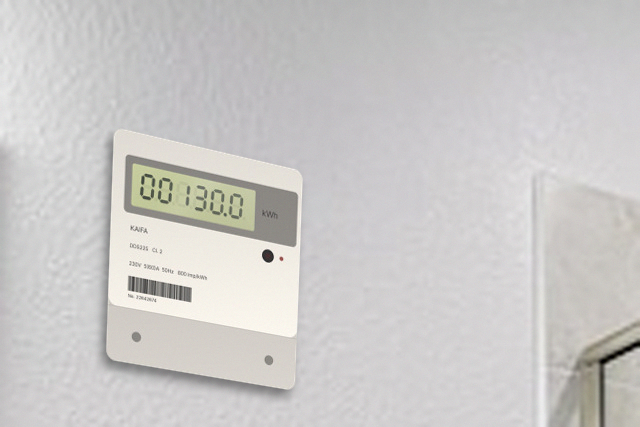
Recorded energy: 130.0
